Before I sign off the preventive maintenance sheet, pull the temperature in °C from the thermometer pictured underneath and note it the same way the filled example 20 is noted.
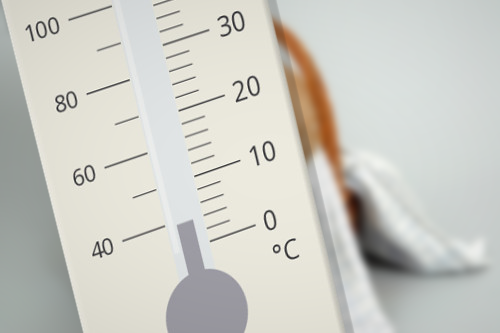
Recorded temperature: 4
